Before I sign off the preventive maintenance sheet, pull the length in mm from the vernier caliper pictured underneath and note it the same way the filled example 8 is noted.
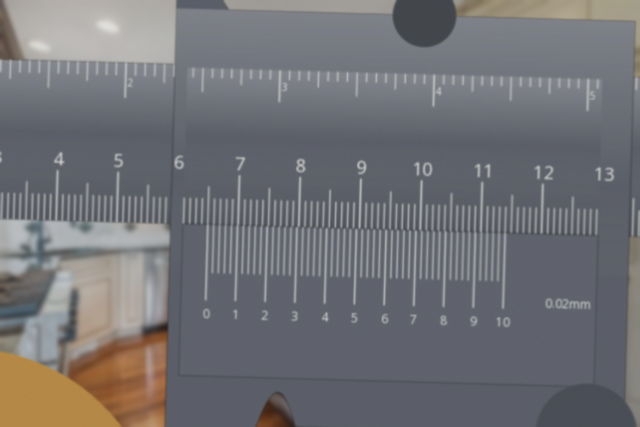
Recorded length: 65.0
